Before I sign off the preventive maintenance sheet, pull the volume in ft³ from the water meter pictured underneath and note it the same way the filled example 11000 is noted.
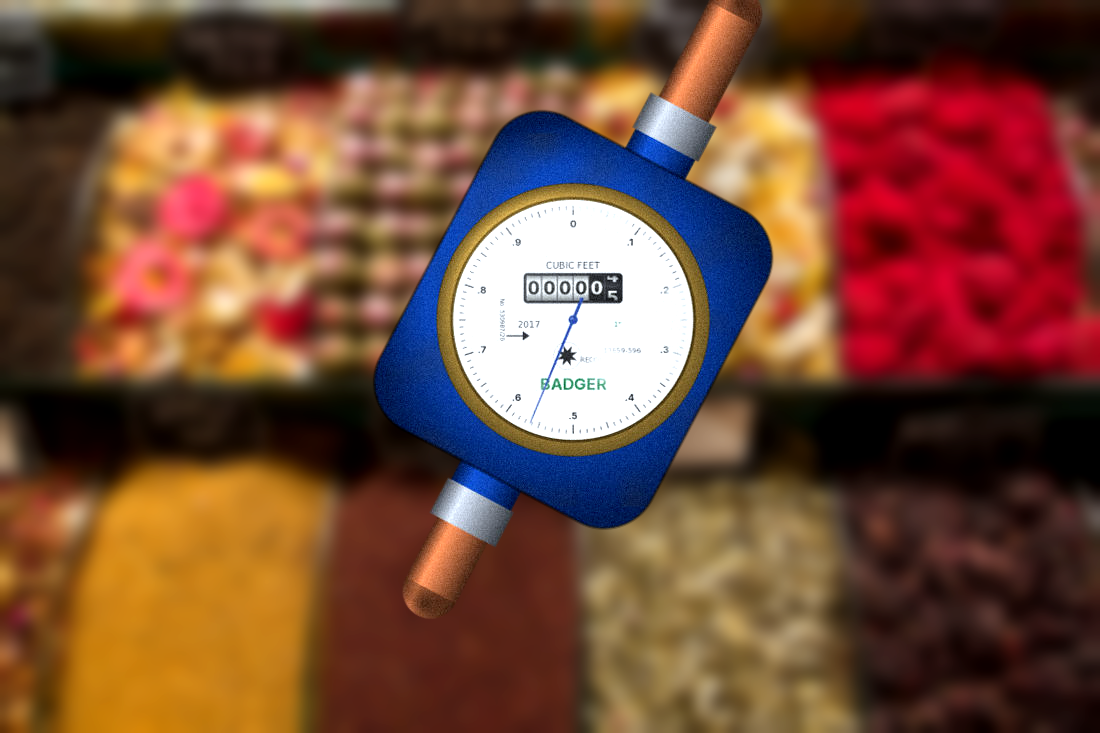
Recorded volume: 4.56
